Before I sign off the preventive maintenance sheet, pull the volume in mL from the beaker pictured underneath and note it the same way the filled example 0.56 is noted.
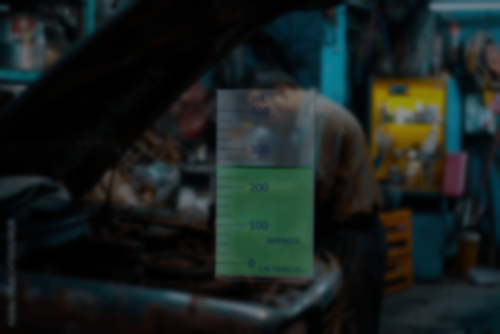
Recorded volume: 250
